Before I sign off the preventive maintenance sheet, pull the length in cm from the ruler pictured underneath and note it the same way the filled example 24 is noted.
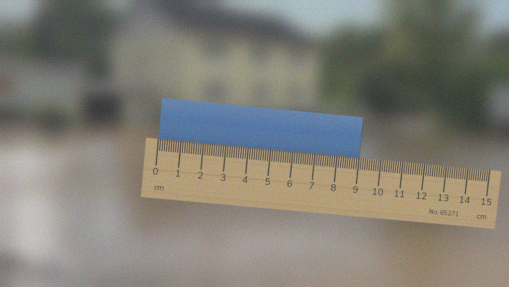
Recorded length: 9
